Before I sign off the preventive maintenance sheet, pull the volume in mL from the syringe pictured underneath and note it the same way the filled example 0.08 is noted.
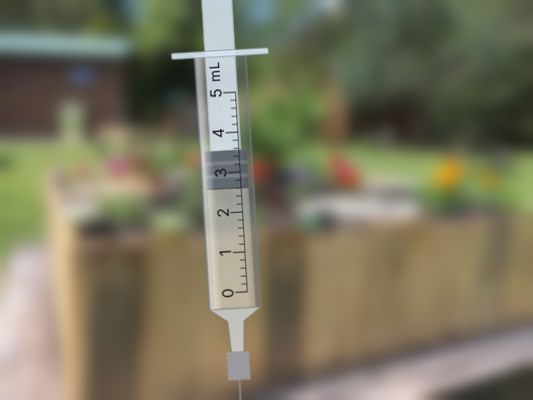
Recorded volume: 2.6
